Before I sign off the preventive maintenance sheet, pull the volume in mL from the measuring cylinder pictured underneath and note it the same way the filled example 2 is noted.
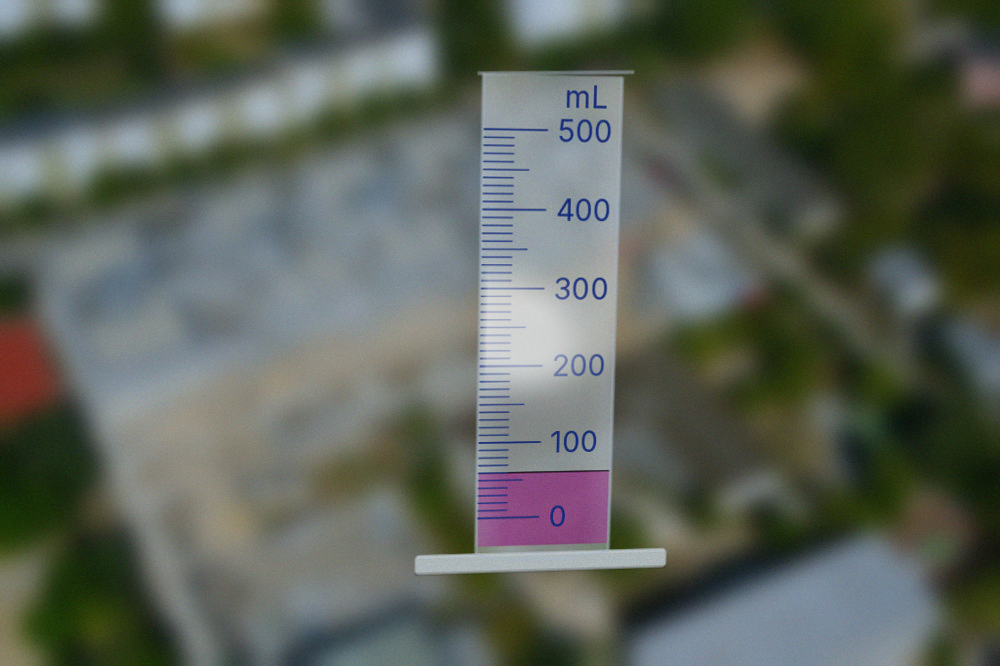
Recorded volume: 60
